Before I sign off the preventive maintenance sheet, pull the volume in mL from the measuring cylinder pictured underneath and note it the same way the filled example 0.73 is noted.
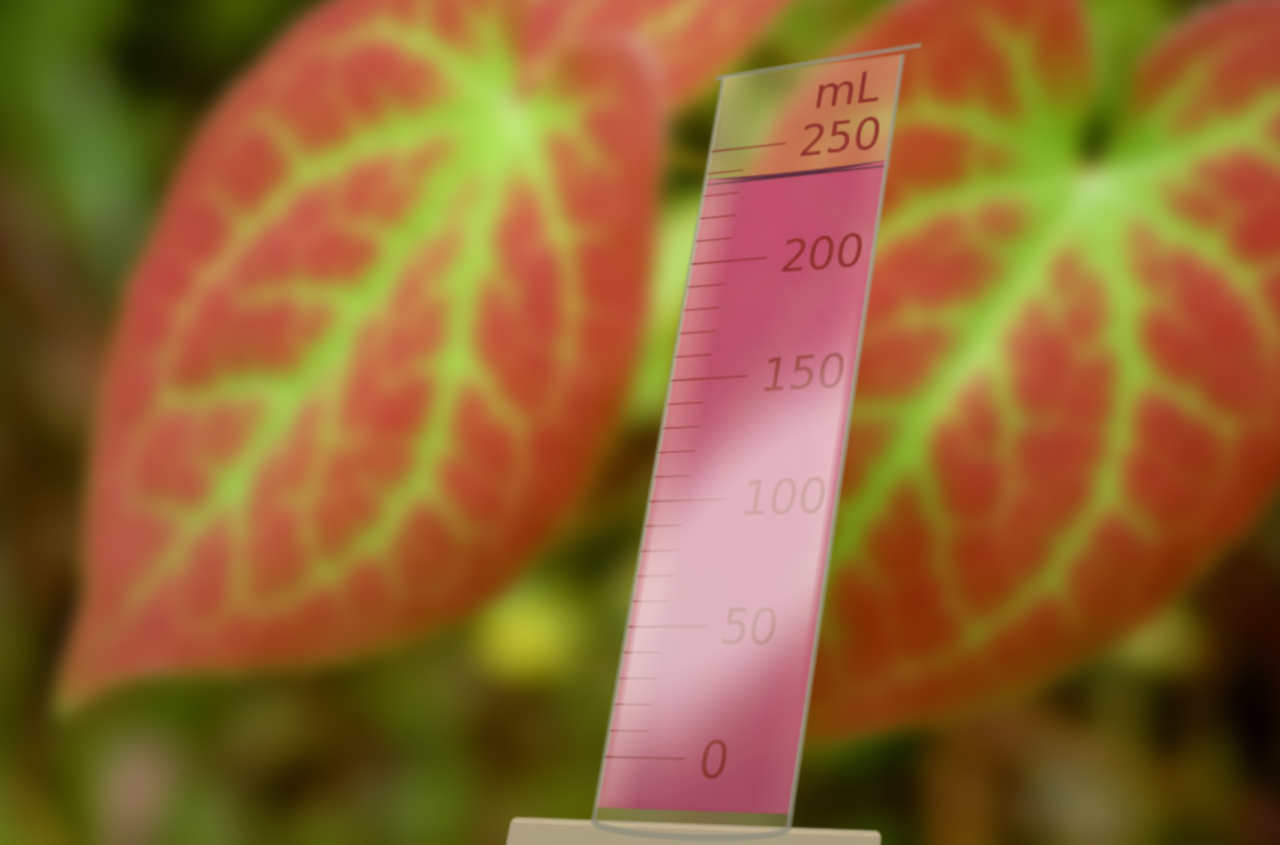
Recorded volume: 235
